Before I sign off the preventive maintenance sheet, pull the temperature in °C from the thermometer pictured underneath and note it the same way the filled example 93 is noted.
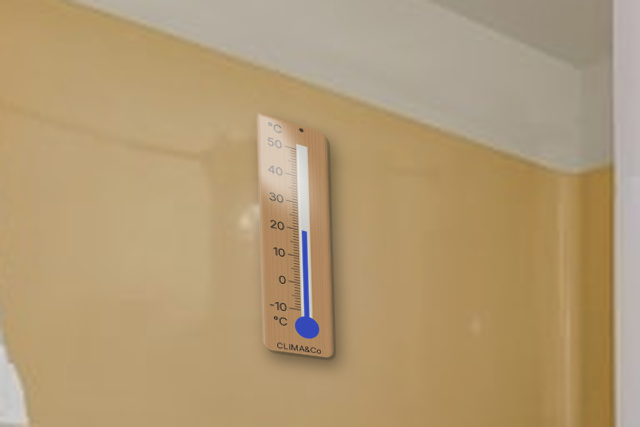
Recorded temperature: 20
